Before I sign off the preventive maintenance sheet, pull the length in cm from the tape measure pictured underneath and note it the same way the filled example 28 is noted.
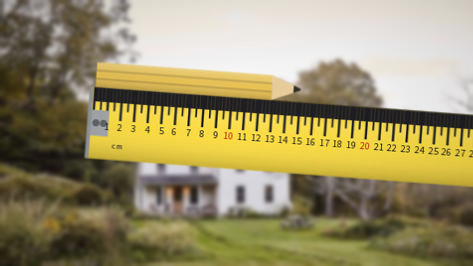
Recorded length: 15
